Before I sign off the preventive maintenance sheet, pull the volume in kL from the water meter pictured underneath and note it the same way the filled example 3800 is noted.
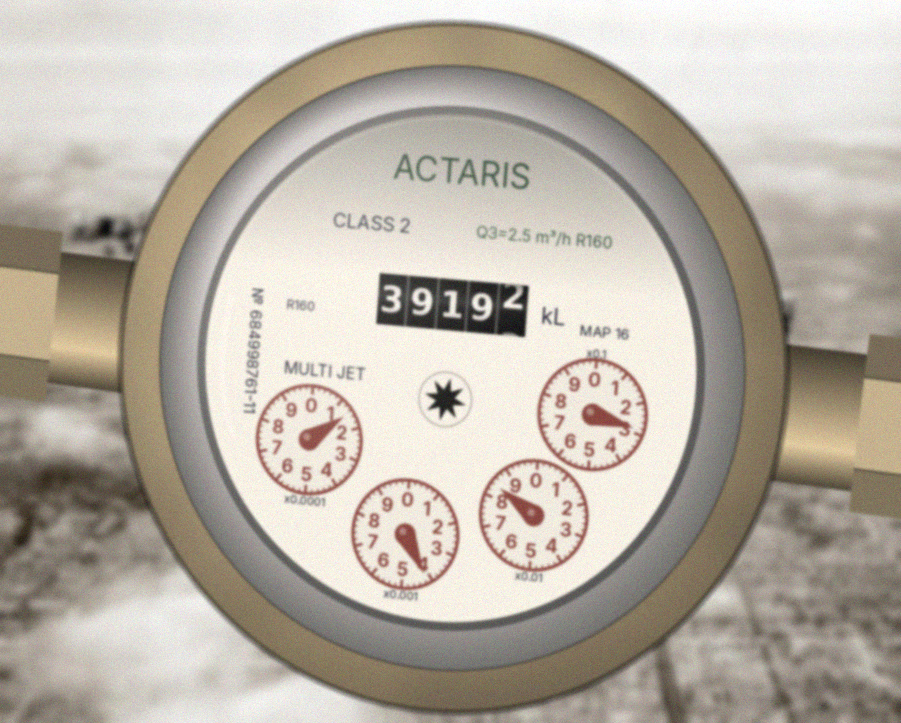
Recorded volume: 39192.2841
